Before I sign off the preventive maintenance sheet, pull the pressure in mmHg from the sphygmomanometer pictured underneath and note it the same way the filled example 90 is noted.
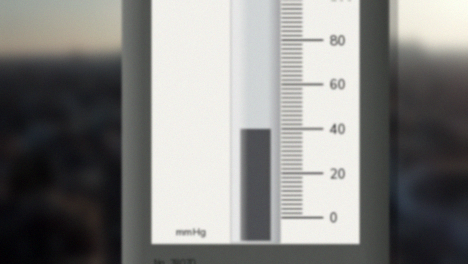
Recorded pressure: 40
